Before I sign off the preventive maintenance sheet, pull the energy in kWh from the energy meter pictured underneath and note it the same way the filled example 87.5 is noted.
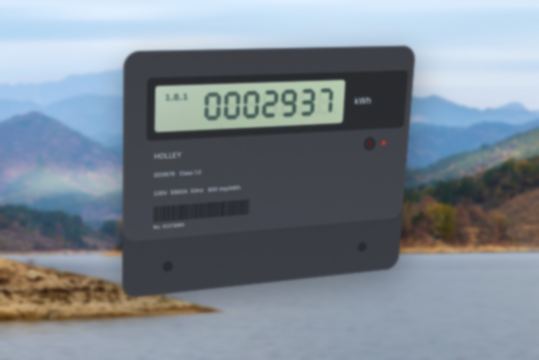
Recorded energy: 2937
